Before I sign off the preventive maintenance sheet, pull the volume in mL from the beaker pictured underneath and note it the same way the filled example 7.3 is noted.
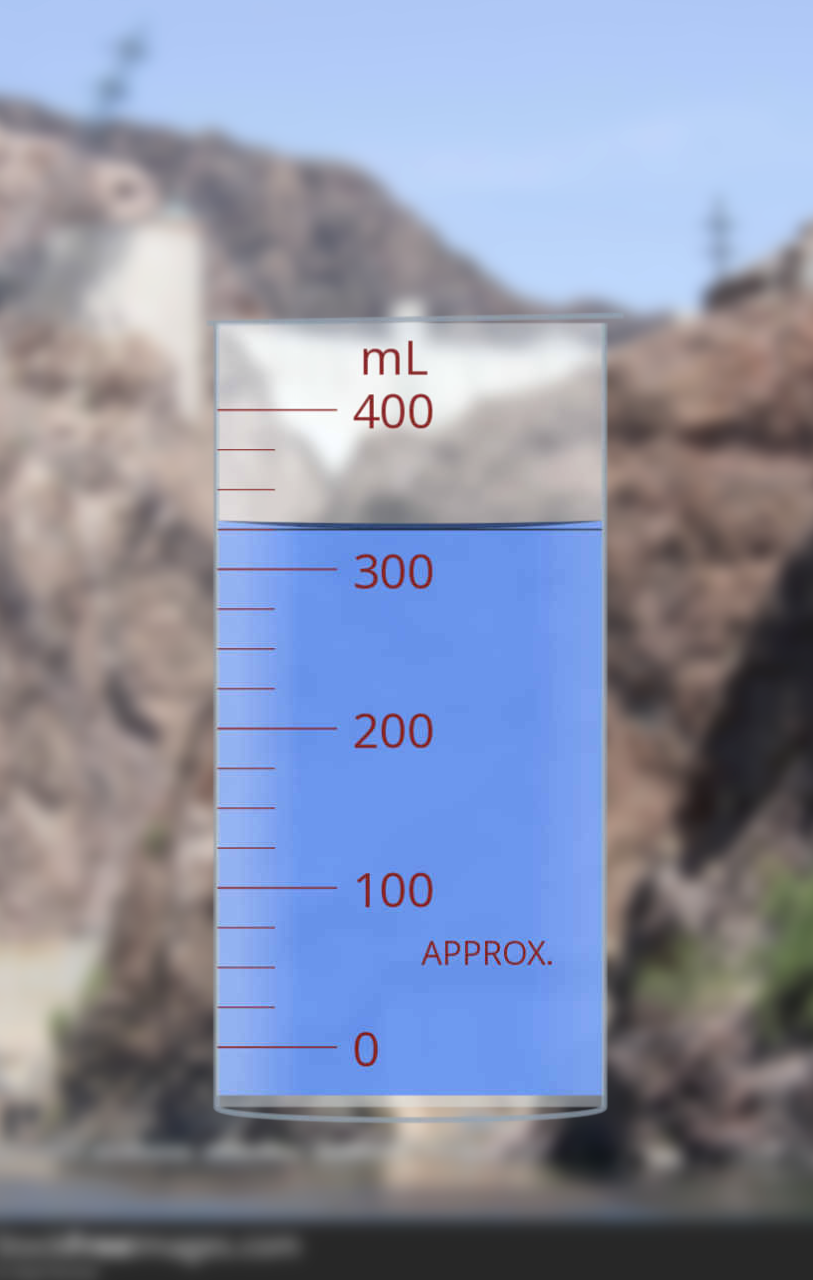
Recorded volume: 325
